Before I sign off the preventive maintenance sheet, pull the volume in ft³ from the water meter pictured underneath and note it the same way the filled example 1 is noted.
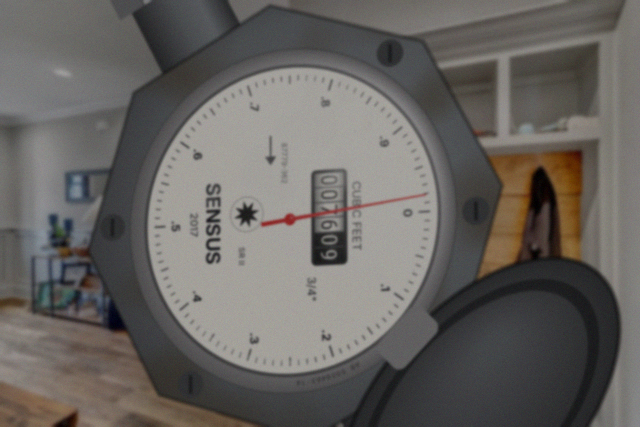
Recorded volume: 7608.98
